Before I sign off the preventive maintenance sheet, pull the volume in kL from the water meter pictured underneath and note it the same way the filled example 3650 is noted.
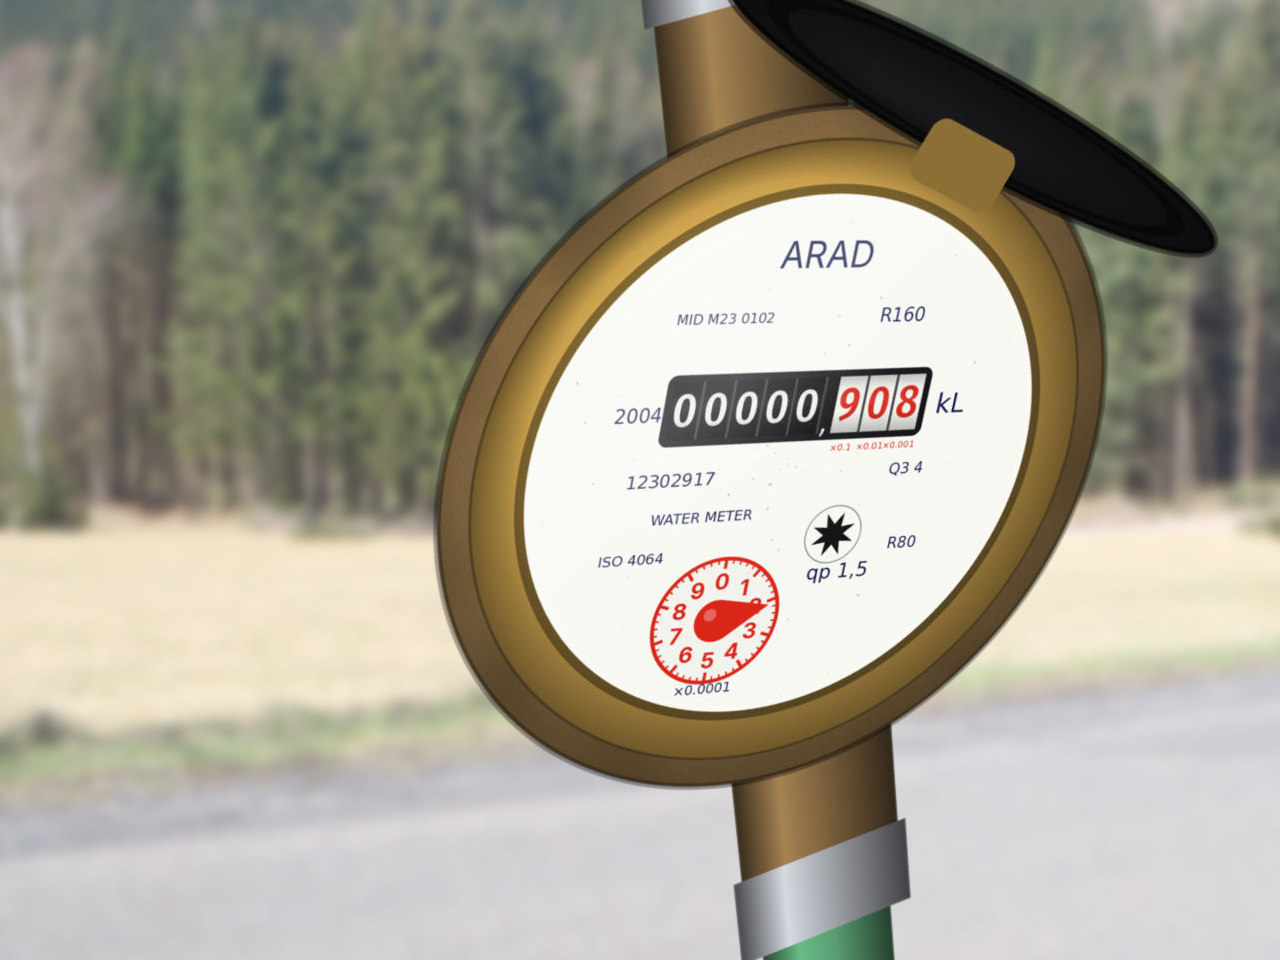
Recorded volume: 0.9082
